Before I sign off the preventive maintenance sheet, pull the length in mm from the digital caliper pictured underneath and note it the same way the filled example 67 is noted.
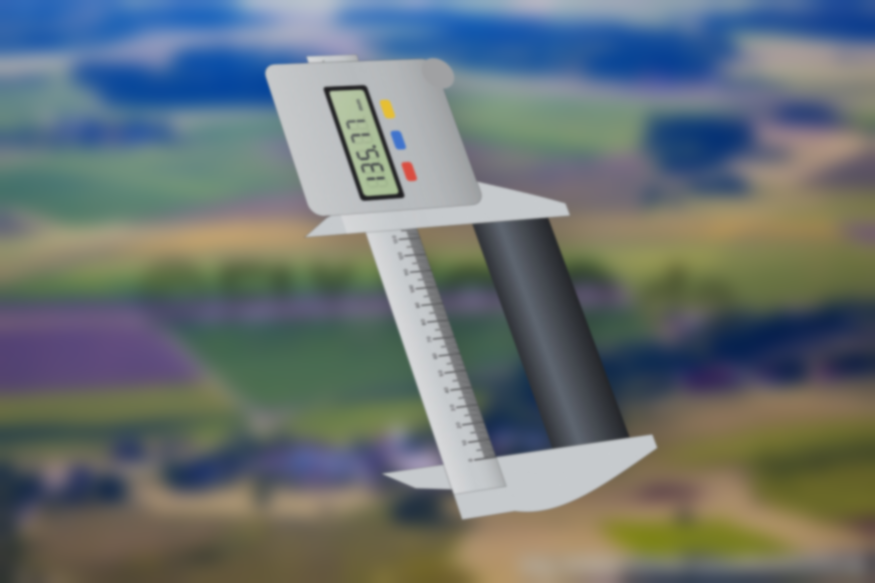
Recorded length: 135.77
